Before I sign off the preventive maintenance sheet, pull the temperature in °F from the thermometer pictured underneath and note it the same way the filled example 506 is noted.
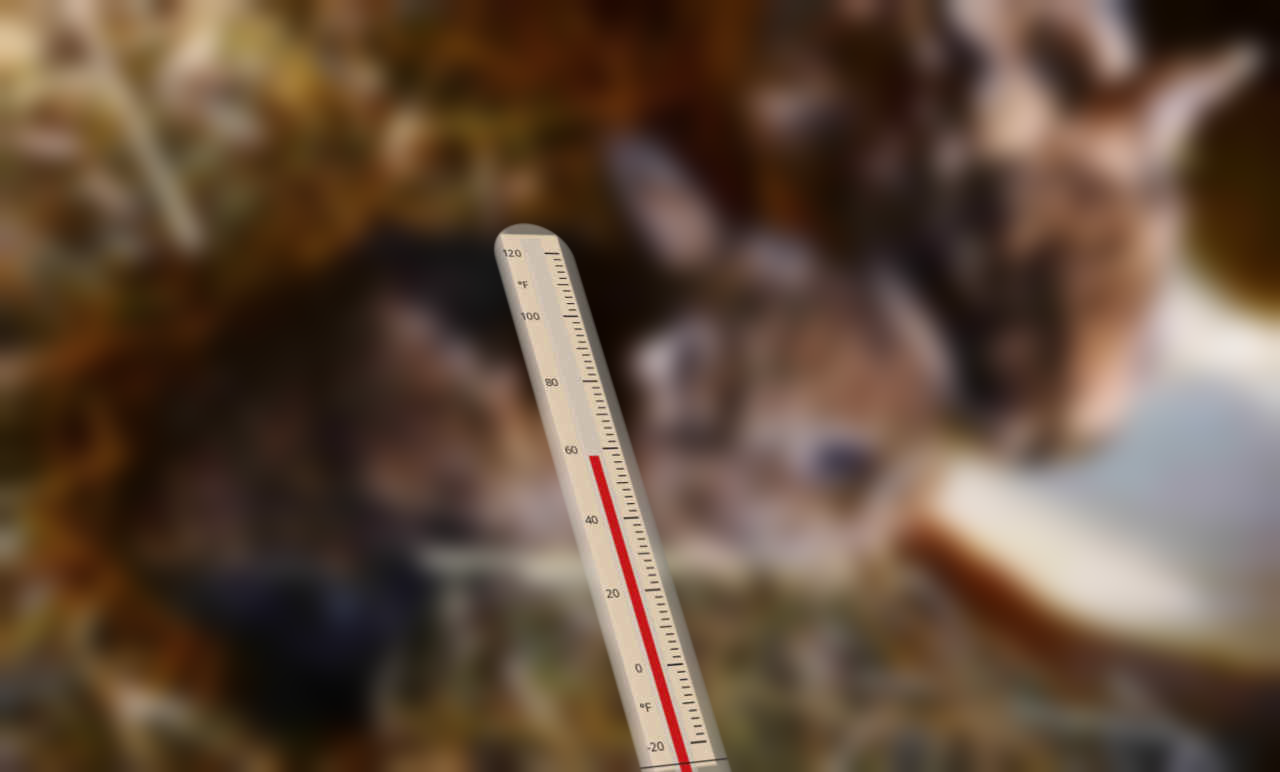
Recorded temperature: 58
